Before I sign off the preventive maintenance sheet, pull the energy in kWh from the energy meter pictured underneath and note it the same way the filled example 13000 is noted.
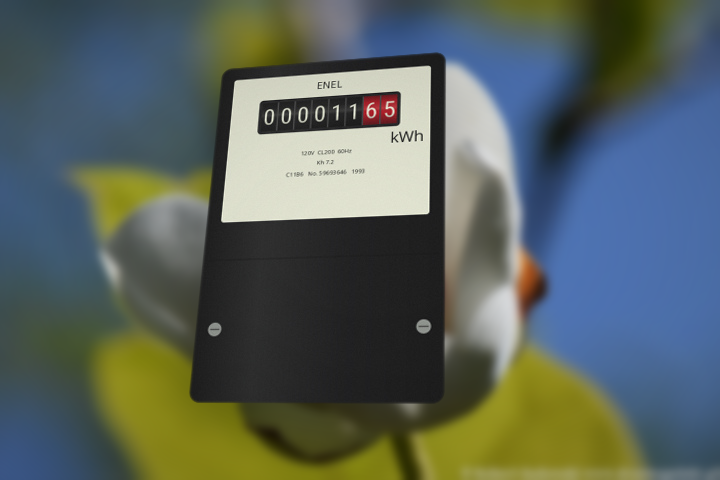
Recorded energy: 11.65
